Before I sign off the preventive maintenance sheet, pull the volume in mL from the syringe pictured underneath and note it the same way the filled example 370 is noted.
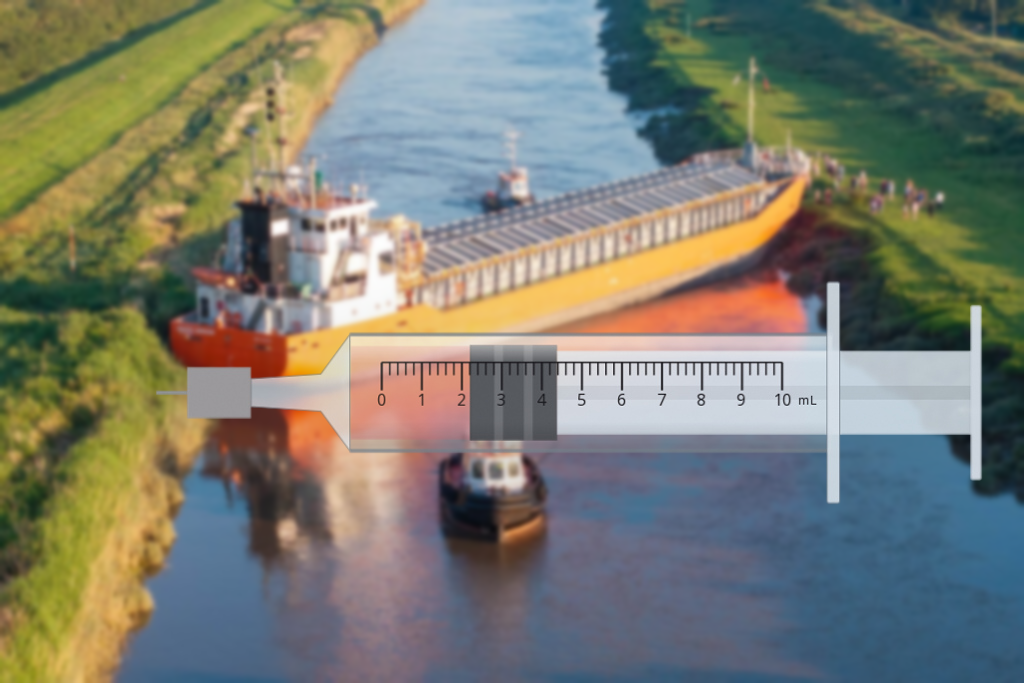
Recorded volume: 2.2
